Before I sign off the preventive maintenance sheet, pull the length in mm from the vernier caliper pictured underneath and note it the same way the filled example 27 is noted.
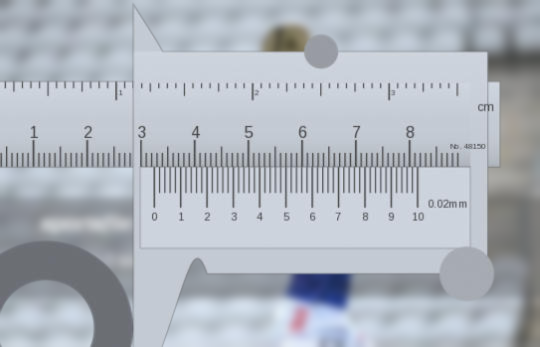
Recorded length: 32.5
